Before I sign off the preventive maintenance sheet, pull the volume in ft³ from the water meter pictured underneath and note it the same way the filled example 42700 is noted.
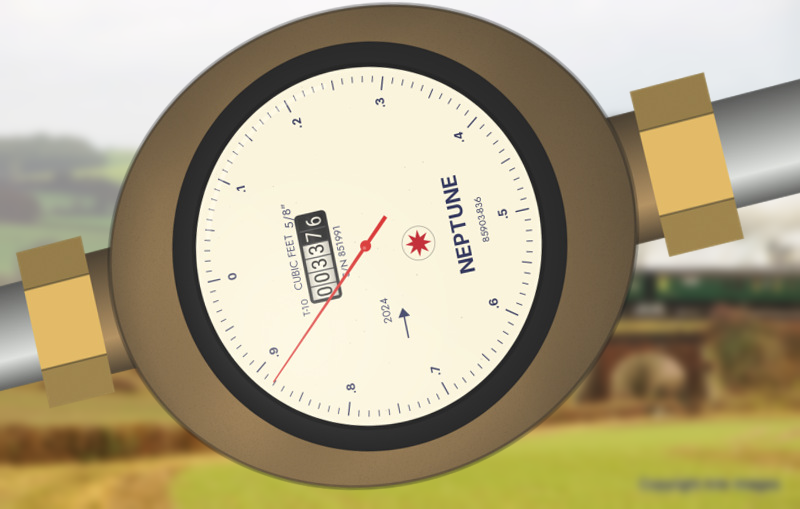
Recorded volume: 3375.88
